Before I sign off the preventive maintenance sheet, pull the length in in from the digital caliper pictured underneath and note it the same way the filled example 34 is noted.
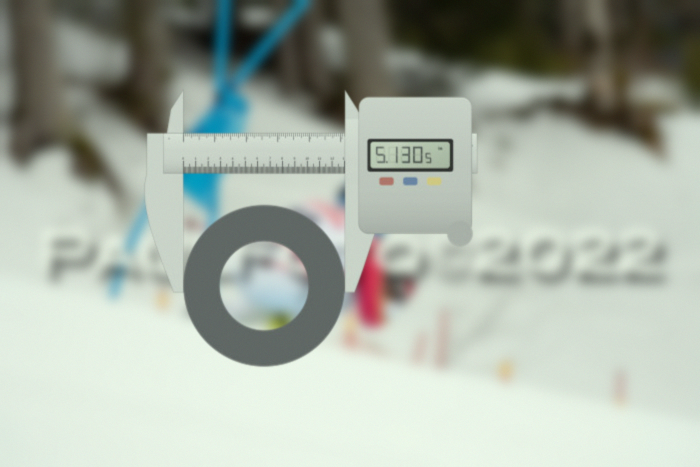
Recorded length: 5.1305
